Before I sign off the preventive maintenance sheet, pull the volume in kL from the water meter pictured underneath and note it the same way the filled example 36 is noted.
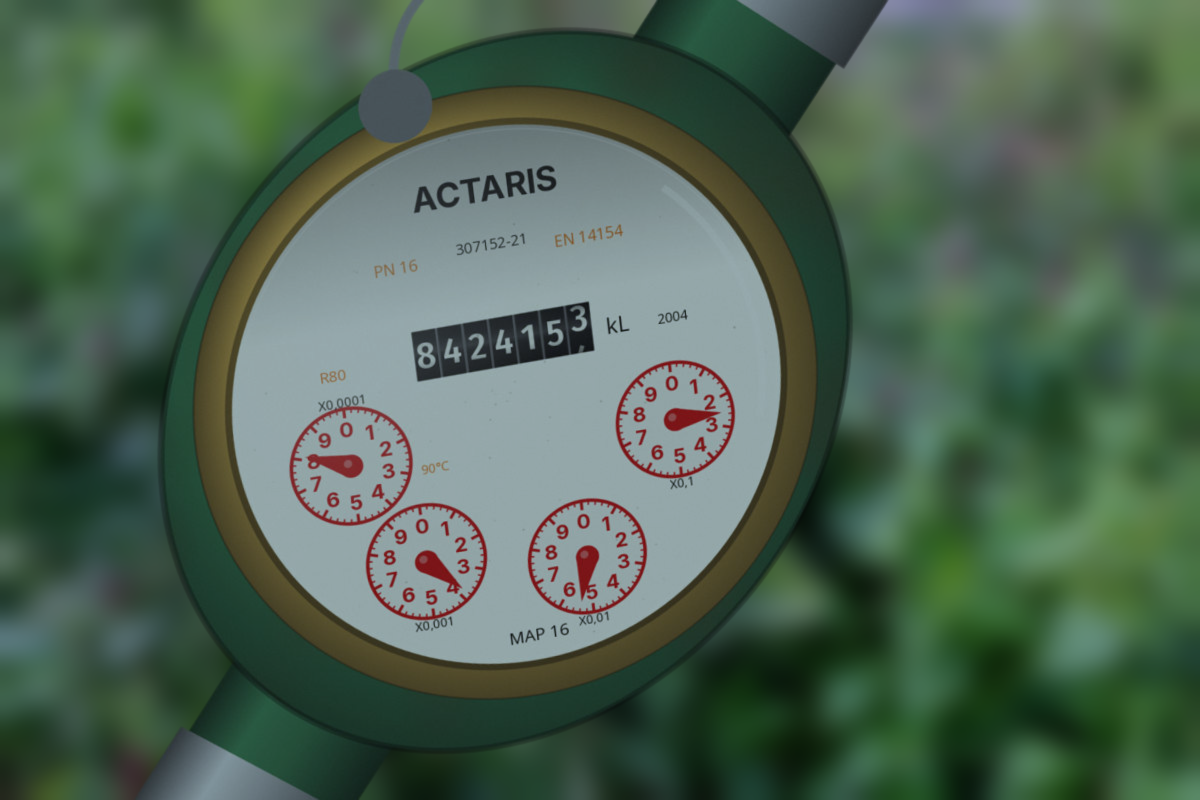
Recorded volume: 8424153.2538
